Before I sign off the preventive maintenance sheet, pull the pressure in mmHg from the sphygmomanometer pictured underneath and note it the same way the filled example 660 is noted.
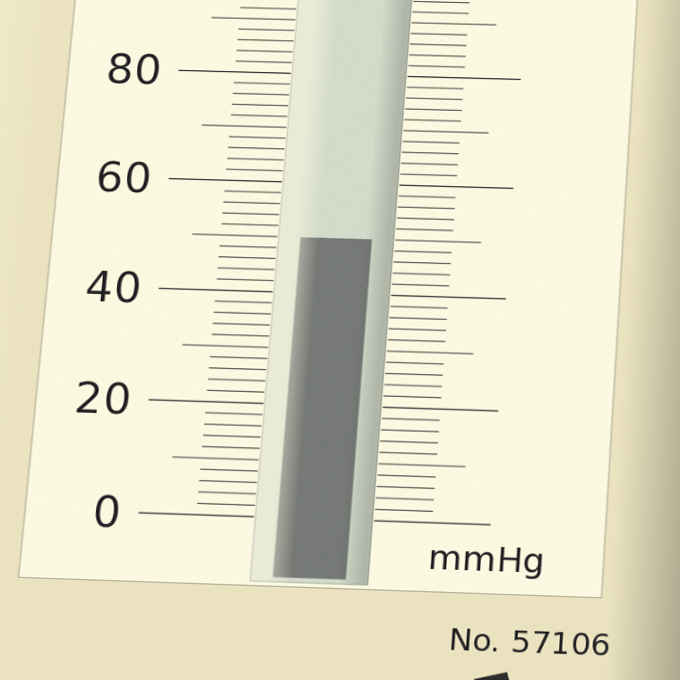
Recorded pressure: 50
